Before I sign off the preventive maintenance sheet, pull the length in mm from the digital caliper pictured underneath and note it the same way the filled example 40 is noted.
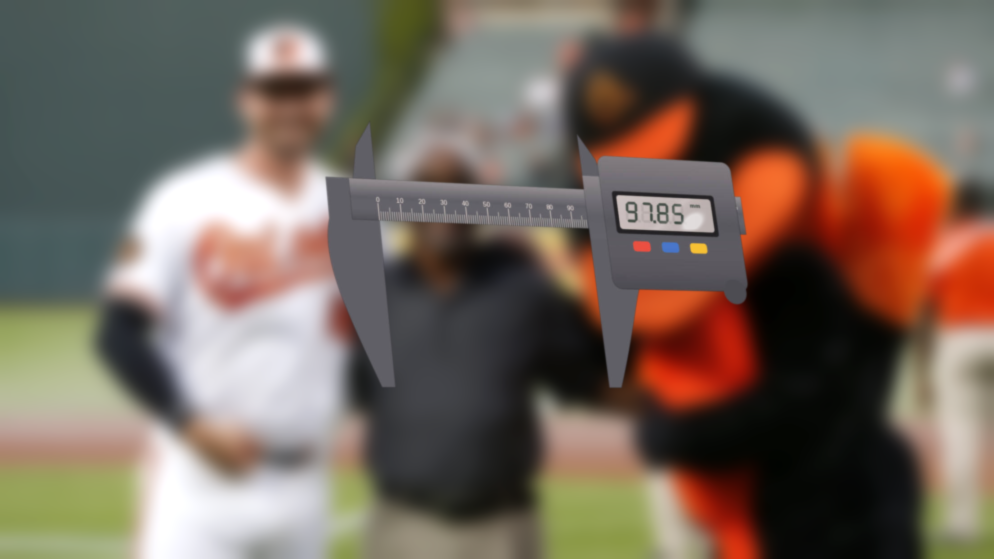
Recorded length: 97.85
